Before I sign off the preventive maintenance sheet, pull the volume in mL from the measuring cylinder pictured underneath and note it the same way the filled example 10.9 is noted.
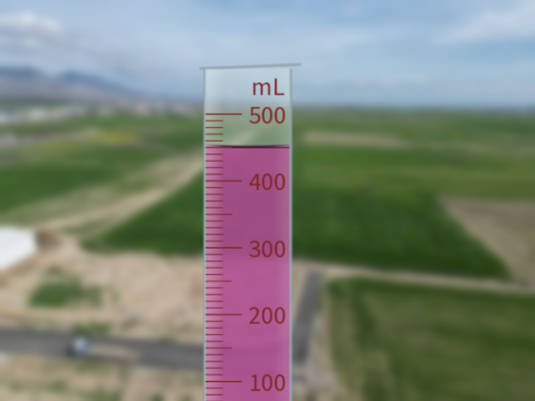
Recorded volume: 450
